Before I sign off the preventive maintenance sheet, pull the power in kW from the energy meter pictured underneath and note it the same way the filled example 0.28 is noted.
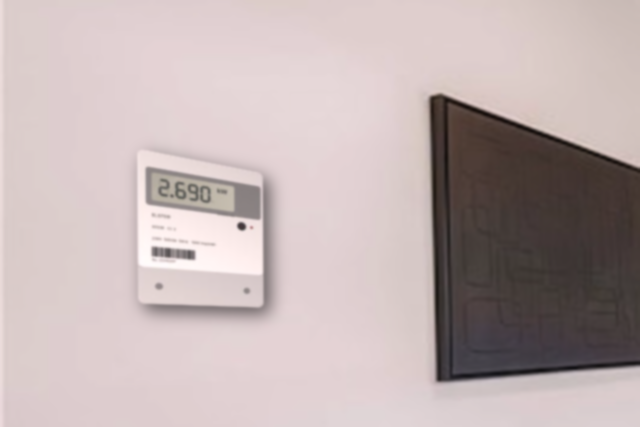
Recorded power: 2.690
